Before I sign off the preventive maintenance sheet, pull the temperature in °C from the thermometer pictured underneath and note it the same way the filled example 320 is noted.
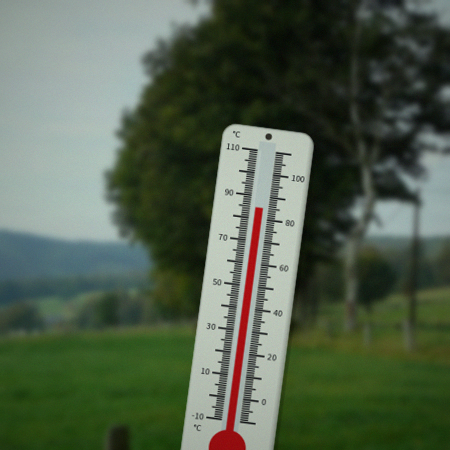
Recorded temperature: 85
